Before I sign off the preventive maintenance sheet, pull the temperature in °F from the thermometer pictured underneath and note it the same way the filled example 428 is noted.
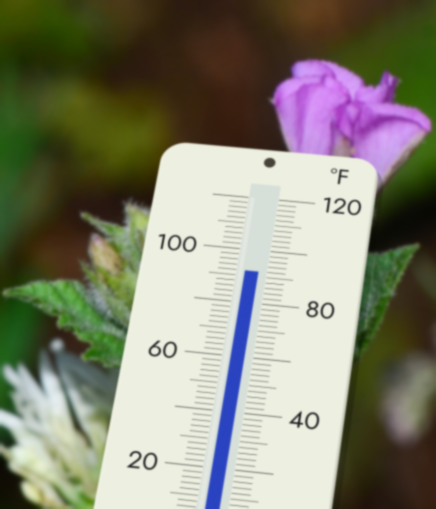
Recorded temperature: 92
